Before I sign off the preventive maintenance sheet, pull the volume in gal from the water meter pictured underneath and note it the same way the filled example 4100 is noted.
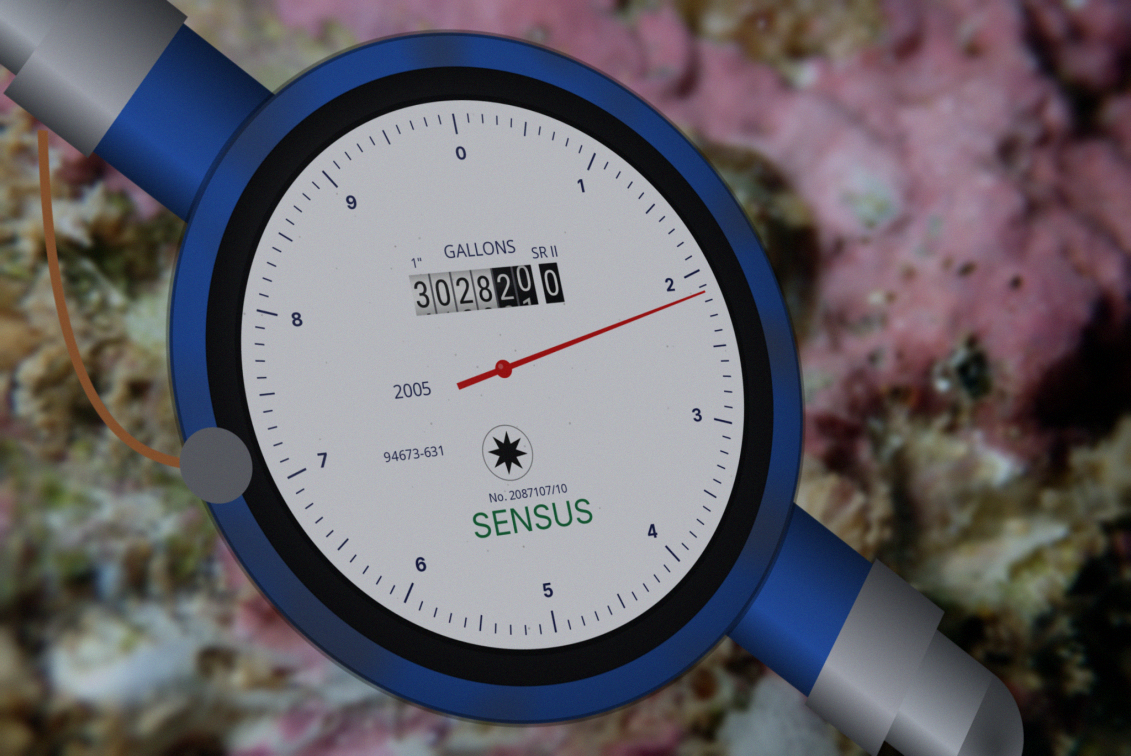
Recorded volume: 3028202.1
